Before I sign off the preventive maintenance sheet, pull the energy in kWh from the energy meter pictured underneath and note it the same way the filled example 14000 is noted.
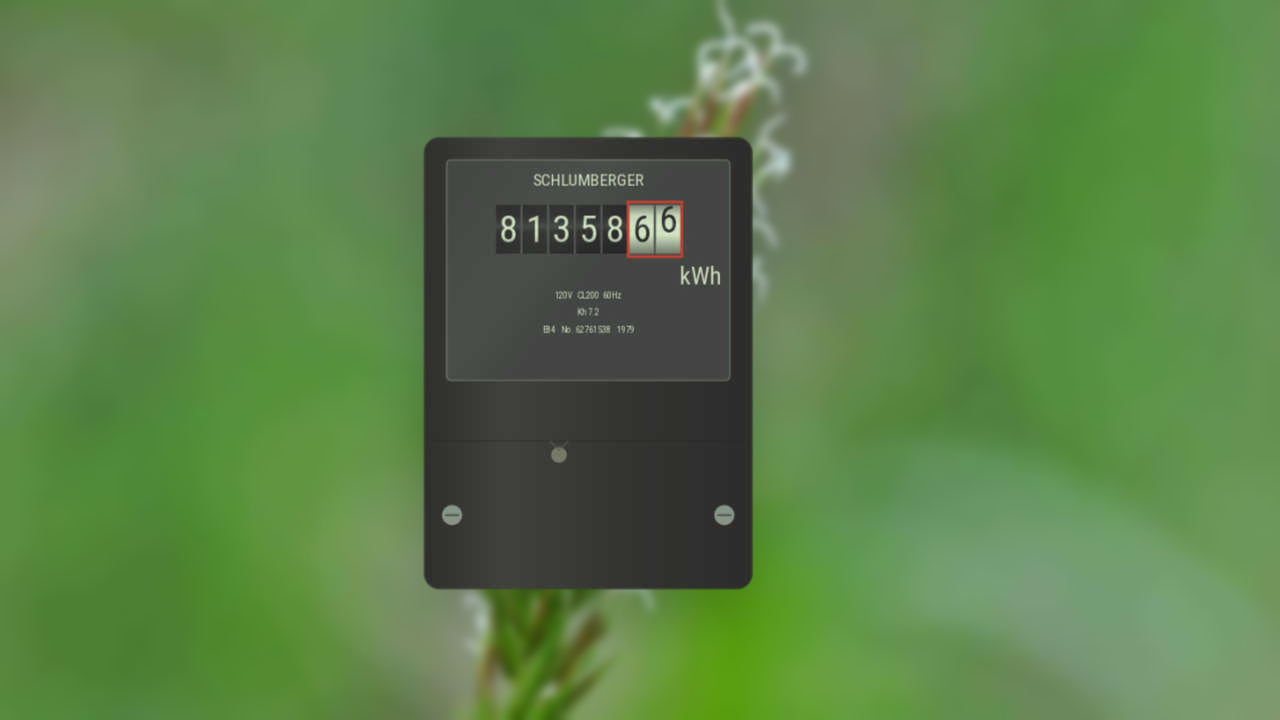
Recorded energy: 81358.66
